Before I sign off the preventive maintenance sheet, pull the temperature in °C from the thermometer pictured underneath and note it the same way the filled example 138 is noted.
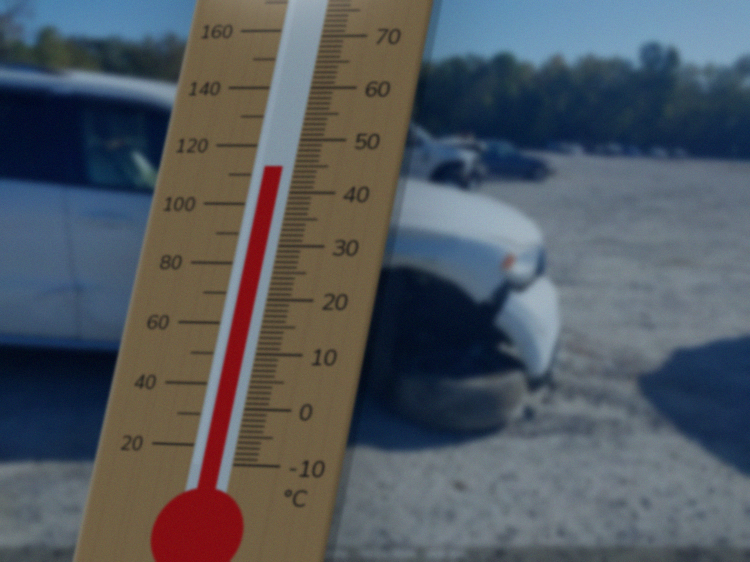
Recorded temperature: 45
